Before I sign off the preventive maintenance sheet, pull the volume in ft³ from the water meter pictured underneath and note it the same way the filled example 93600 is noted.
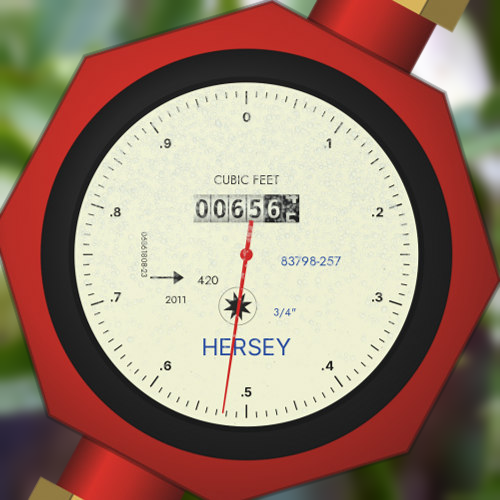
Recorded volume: 6564.52
